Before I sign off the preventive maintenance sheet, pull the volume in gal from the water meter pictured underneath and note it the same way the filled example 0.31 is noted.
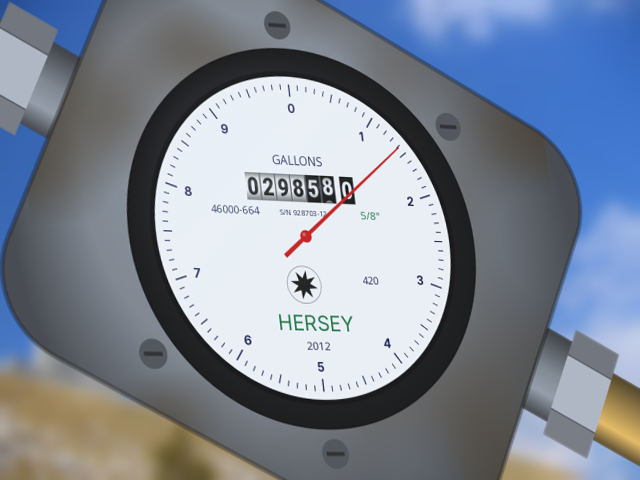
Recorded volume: 298581.4
